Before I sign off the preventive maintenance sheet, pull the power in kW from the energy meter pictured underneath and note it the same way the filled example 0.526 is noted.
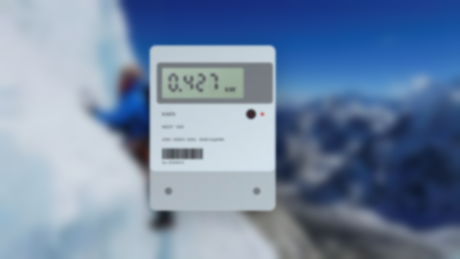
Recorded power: 0.427
